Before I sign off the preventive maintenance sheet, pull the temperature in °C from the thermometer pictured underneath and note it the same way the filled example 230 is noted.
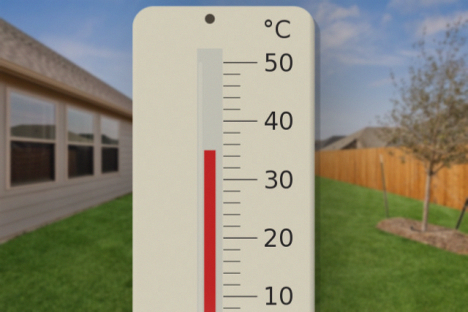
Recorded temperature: 35
